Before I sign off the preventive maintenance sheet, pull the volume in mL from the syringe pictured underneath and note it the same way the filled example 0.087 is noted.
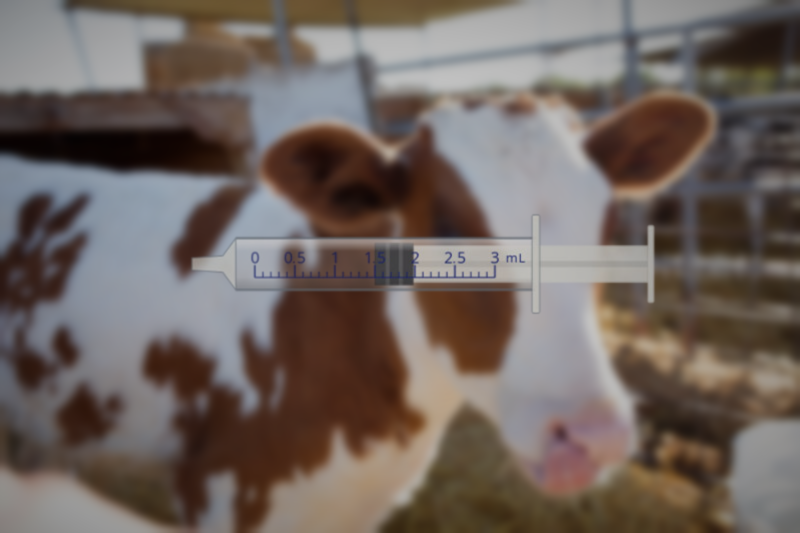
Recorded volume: 1.5
